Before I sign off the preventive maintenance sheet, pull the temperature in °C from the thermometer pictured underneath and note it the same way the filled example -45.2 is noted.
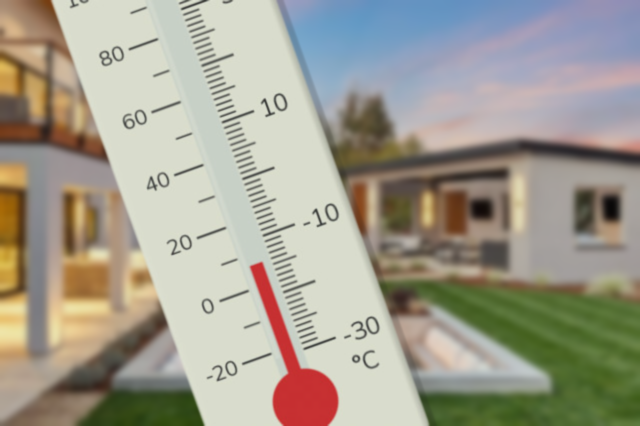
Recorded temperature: -14
